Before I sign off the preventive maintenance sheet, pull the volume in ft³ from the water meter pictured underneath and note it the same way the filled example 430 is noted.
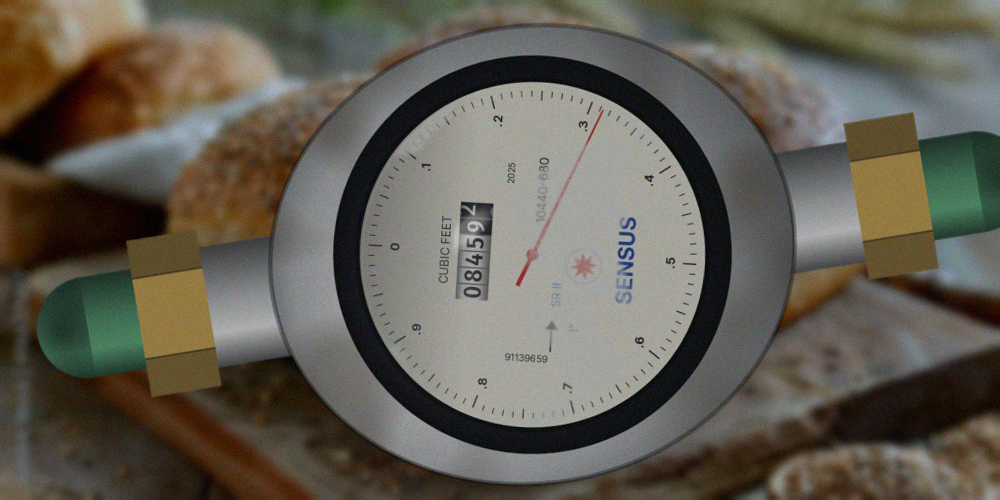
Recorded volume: 84592.31
